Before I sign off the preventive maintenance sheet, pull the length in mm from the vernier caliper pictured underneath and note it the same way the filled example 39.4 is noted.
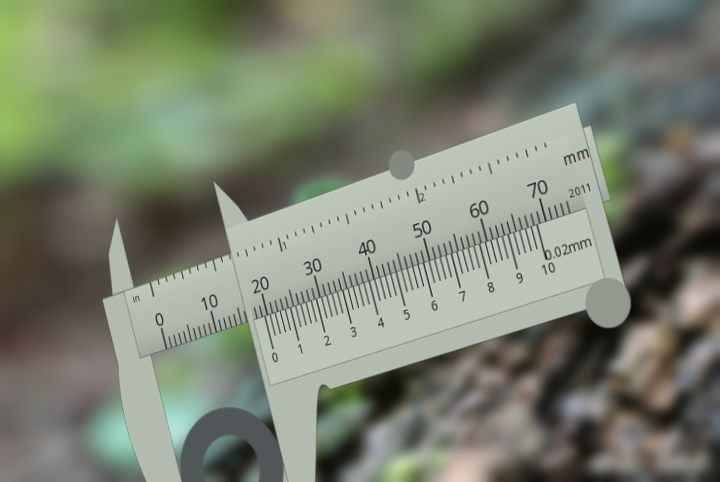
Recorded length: 19.5
